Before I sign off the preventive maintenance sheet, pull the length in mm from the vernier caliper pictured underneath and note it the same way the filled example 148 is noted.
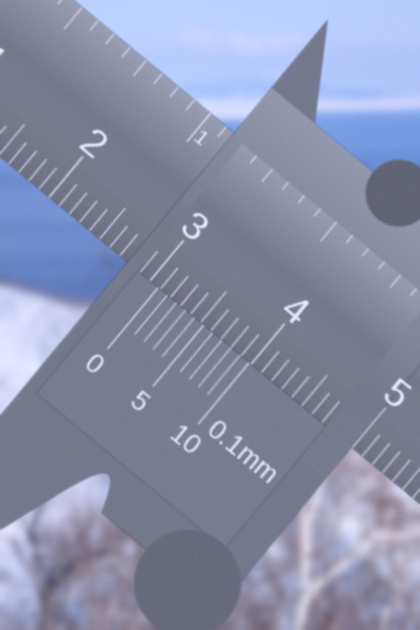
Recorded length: 30.8
